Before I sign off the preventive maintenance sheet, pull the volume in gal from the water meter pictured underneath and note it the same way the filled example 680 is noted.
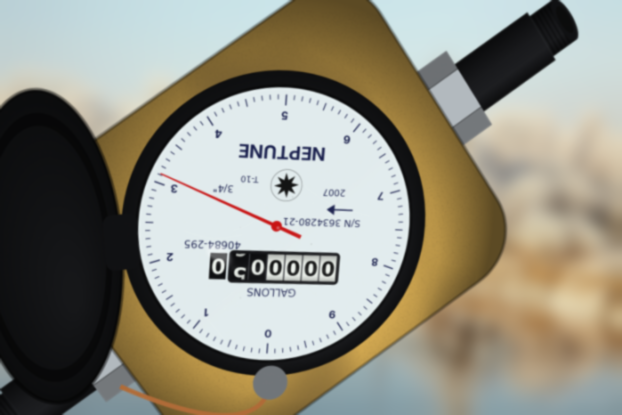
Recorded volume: 53.1
